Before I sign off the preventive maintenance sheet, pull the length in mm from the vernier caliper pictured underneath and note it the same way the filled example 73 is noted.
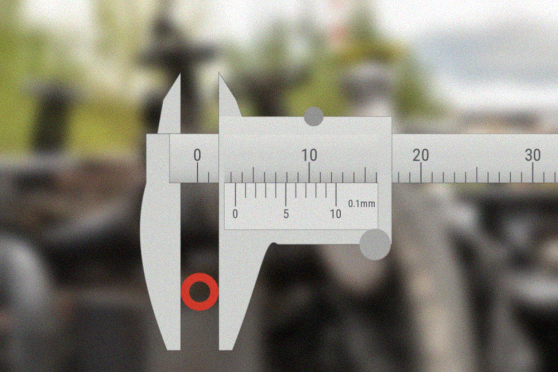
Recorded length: 3.4
